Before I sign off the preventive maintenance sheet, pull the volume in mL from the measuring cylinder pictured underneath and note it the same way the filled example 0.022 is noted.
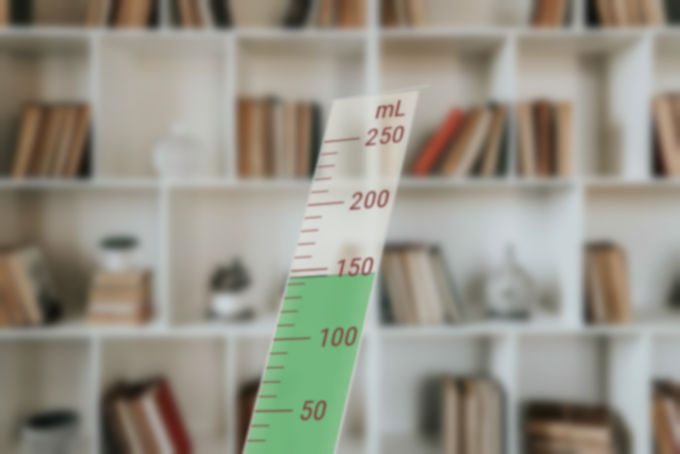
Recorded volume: 145
